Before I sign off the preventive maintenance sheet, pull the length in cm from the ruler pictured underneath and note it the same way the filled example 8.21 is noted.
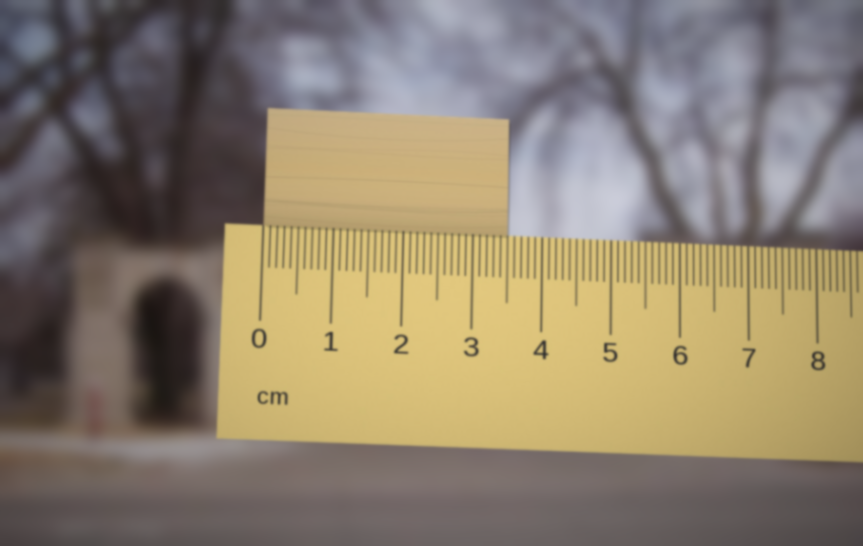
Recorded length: 3.5
